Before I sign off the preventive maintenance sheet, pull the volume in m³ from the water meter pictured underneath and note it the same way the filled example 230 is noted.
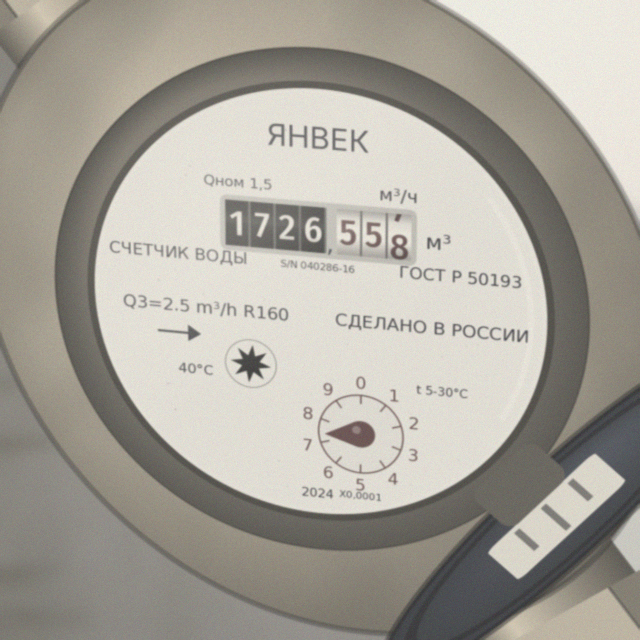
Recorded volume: 1726.5577
